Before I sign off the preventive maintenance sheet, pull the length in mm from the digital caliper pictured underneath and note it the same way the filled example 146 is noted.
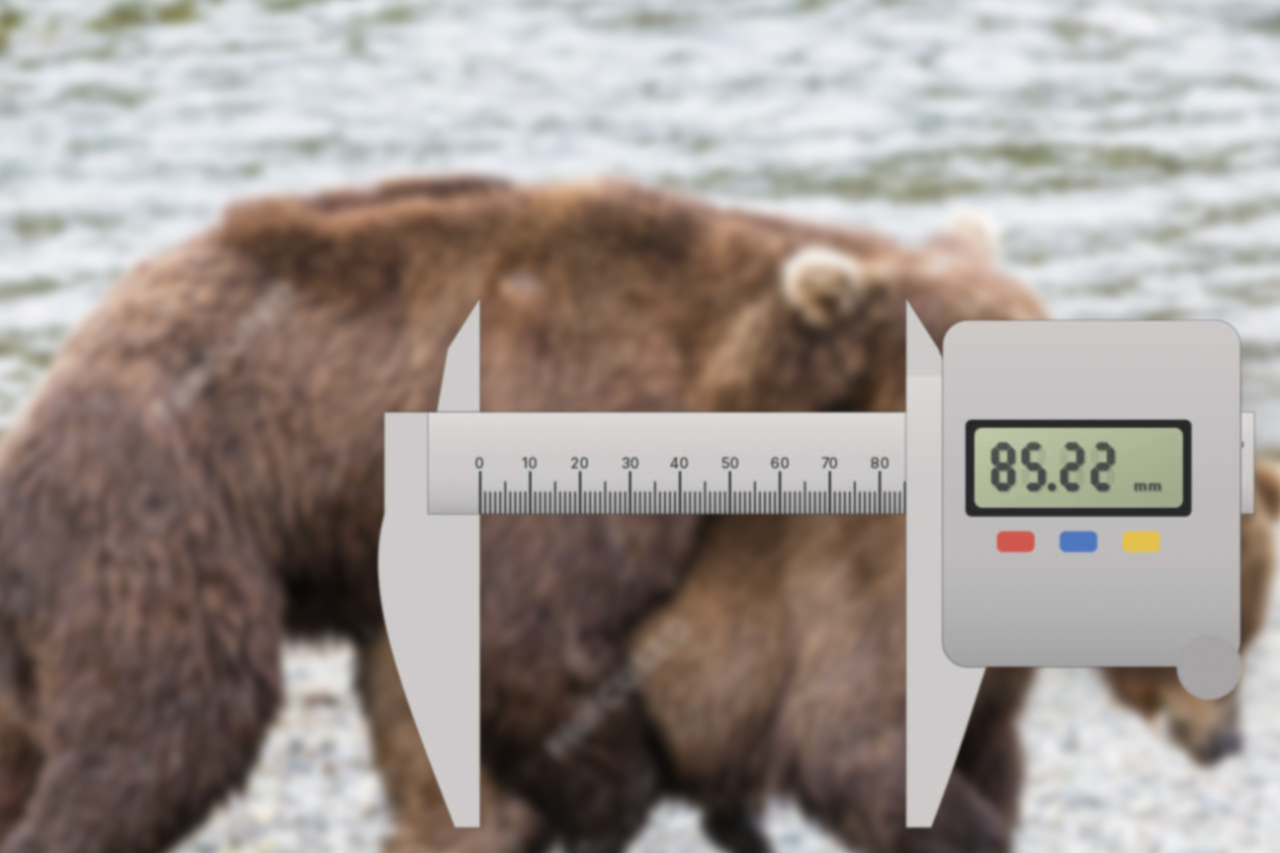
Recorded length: 85.22
